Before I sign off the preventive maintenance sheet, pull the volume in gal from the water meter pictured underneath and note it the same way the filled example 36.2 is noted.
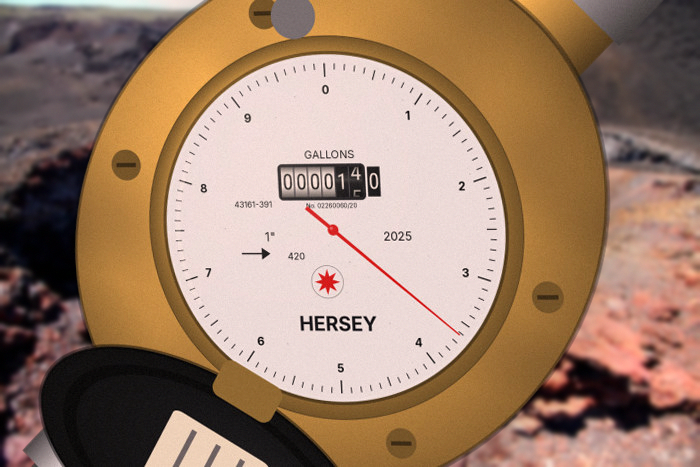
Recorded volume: 143.6
